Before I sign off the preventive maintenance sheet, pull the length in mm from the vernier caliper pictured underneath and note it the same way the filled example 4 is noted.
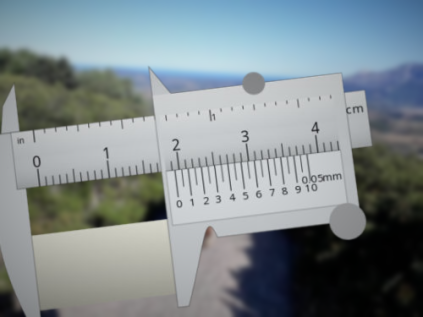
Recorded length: 19.4
